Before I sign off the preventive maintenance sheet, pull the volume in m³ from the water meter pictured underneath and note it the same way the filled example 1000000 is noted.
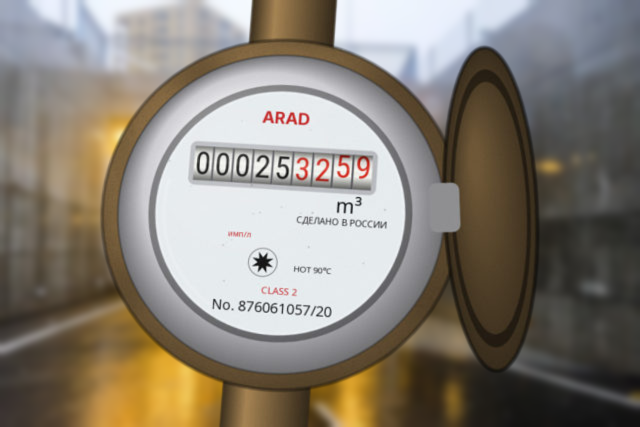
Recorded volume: 25.3259
